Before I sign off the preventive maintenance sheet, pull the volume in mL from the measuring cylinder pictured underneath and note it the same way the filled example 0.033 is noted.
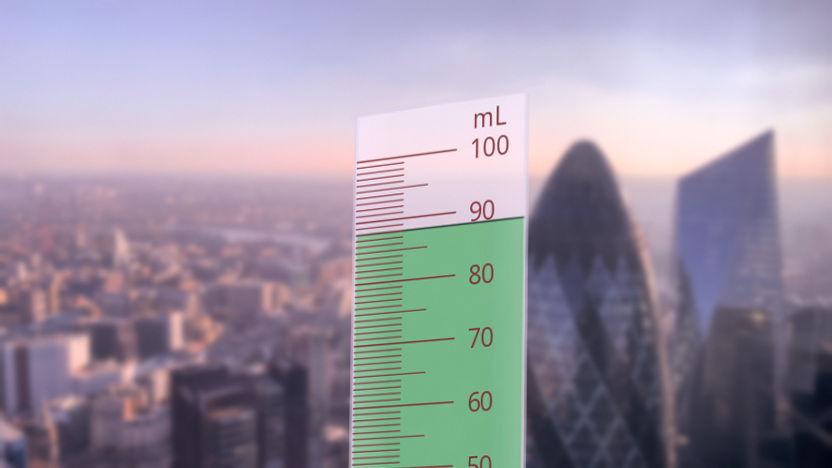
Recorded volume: 88
